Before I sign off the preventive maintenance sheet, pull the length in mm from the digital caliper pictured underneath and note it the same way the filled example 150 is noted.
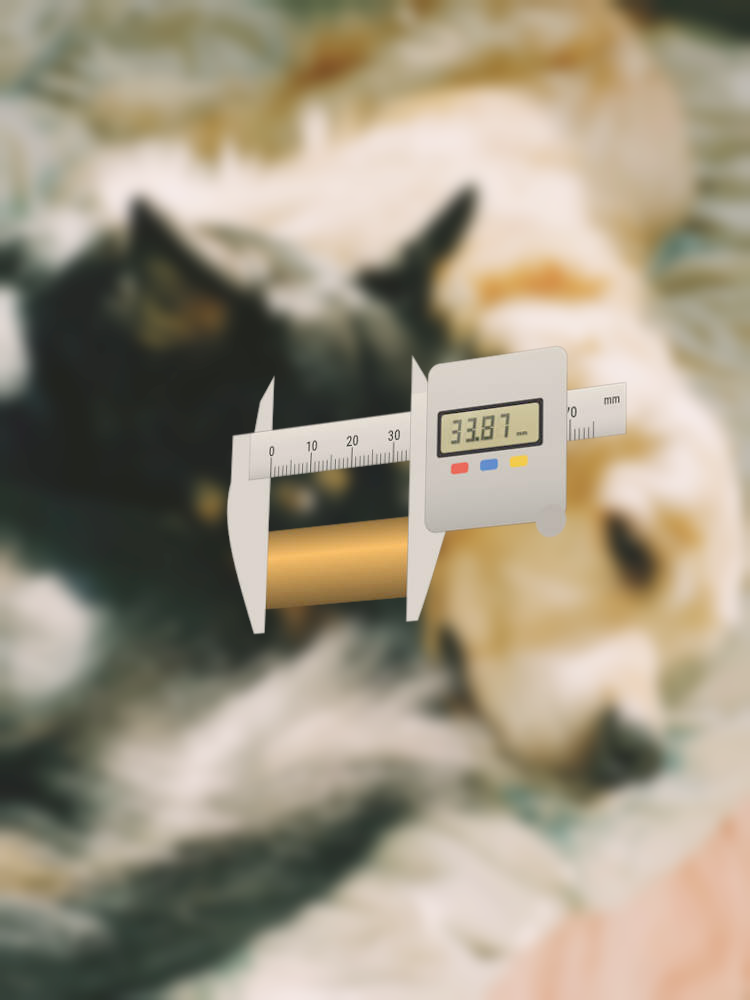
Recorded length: 33.87
